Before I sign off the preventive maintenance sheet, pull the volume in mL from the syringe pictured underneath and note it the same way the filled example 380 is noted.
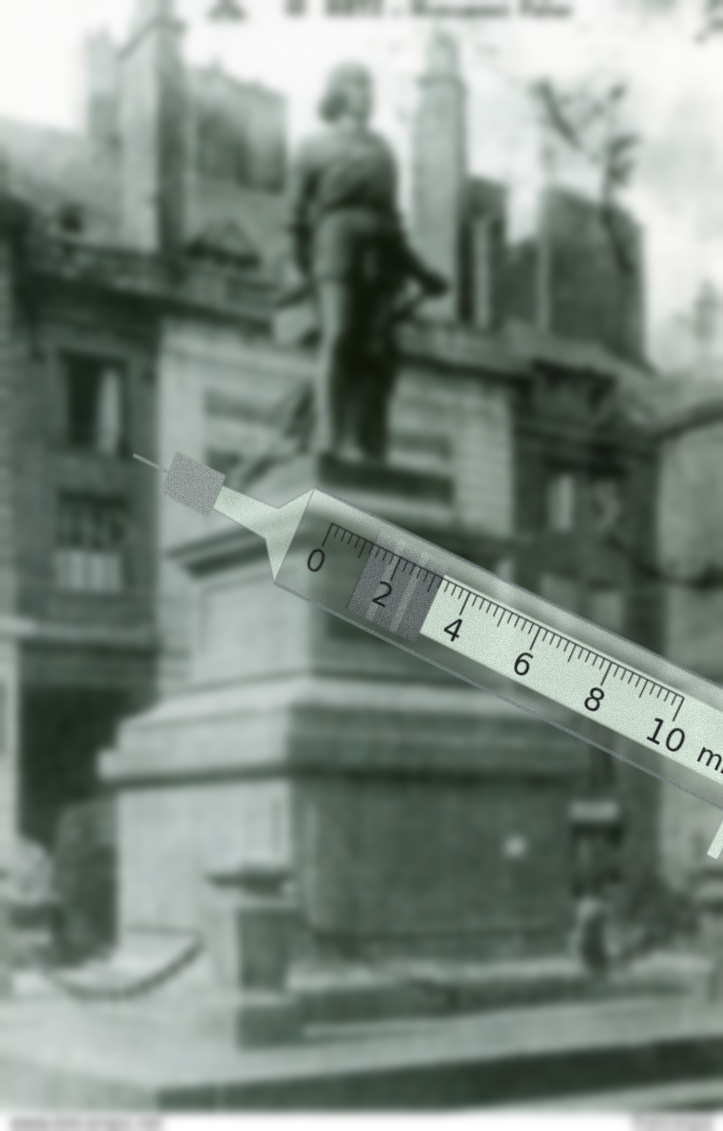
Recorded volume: 1.2
